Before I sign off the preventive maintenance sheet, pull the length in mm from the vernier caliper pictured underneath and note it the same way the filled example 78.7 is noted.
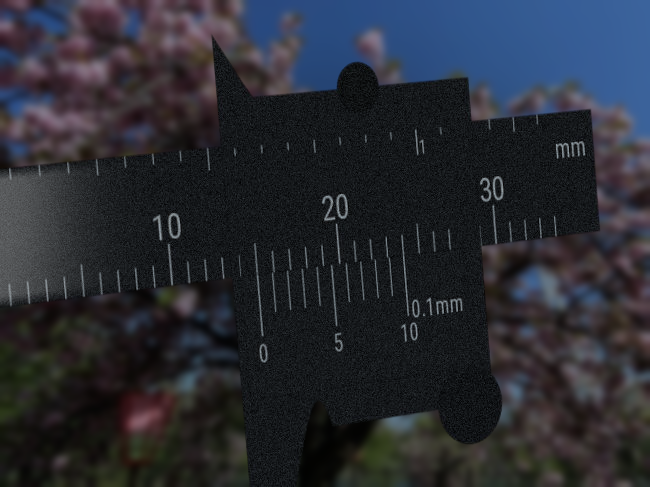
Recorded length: 15.0
